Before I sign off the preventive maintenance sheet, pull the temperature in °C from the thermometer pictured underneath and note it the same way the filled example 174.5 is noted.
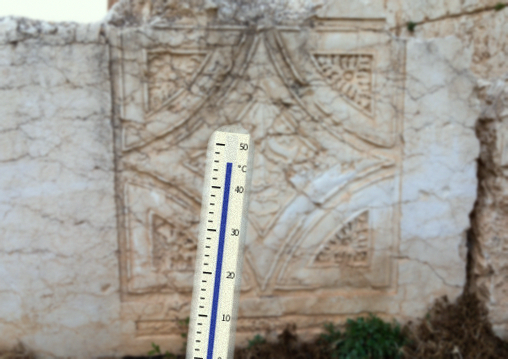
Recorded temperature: 46
